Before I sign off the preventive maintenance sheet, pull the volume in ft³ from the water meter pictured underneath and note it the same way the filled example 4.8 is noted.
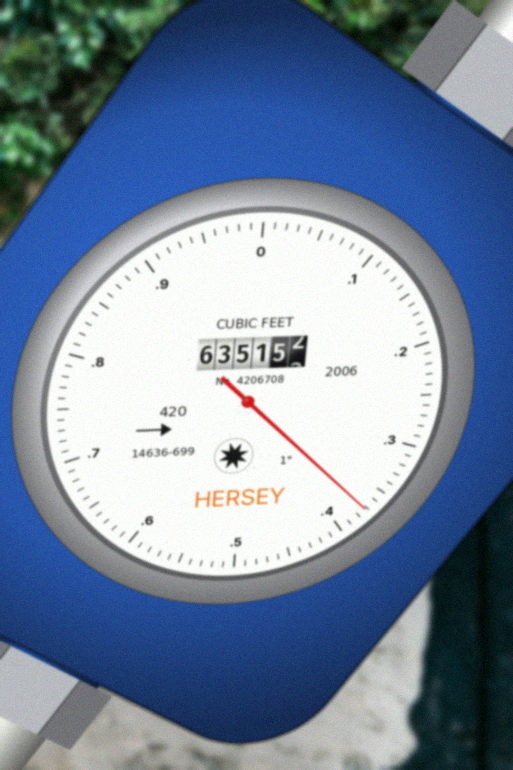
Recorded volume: 635152.37
